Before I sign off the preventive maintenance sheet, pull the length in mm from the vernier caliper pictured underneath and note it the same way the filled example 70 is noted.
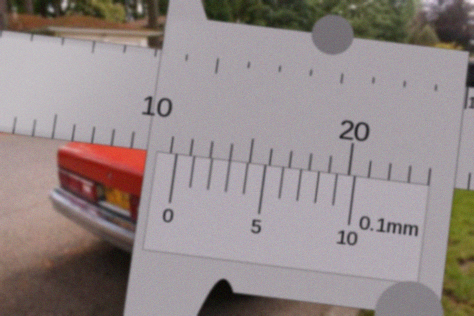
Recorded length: 11.3
